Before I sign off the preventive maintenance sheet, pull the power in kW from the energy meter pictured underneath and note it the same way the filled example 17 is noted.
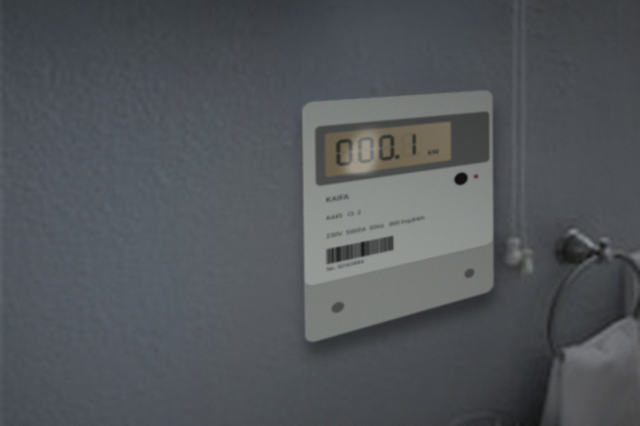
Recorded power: 0.1
